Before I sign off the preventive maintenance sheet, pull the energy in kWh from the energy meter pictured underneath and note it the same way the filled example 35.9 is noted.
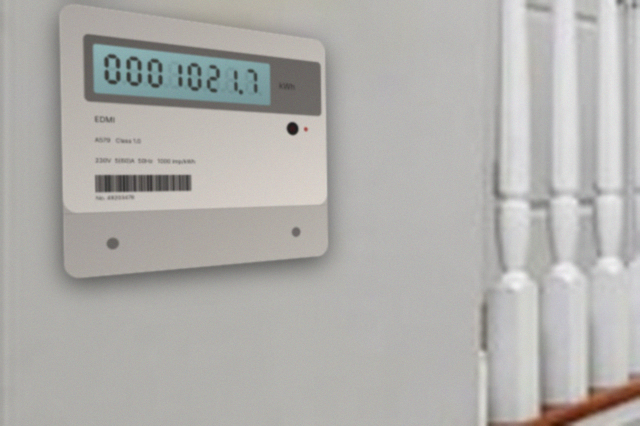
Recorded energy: 1021.7
